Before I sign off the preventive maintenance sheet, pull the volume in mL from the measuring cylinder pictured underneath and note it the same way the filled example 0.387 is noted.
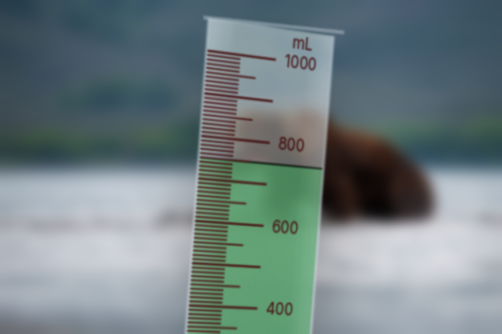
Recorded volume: 750
